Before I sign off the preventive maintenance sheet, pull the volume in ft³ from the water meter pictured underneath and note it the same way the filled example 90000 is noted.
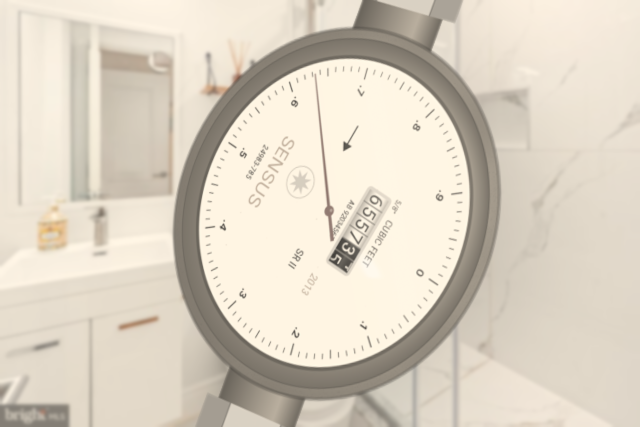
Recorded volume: 655734.63
